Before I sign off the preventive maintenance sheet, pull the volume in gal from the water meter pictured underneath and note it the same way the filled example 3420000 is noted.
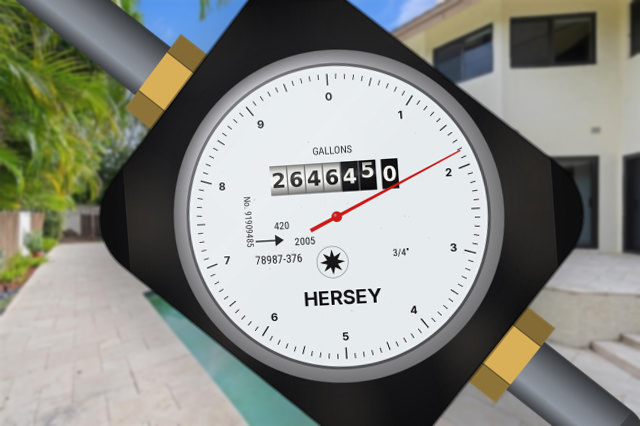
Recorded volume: 2646451.8
